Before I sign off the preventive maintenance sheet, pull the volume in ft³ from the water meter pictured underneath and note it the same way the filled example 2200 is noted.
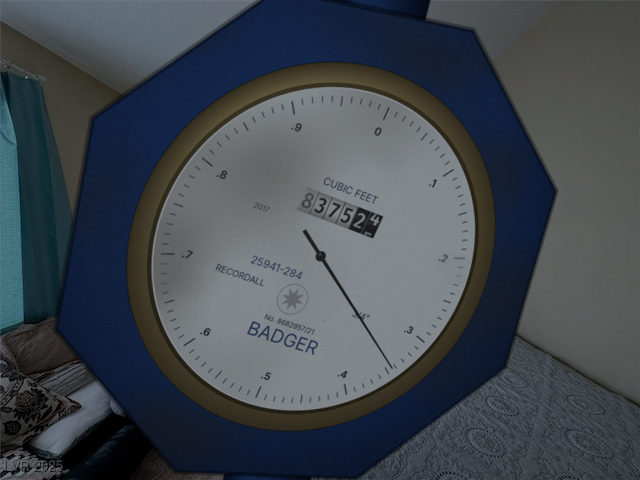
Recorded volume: 837524.34
